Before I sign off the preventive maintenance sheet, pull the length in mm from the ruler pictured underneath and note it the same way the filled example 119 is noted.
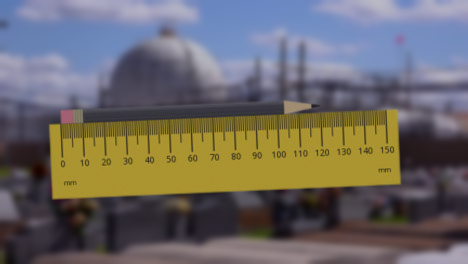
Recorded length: 120
